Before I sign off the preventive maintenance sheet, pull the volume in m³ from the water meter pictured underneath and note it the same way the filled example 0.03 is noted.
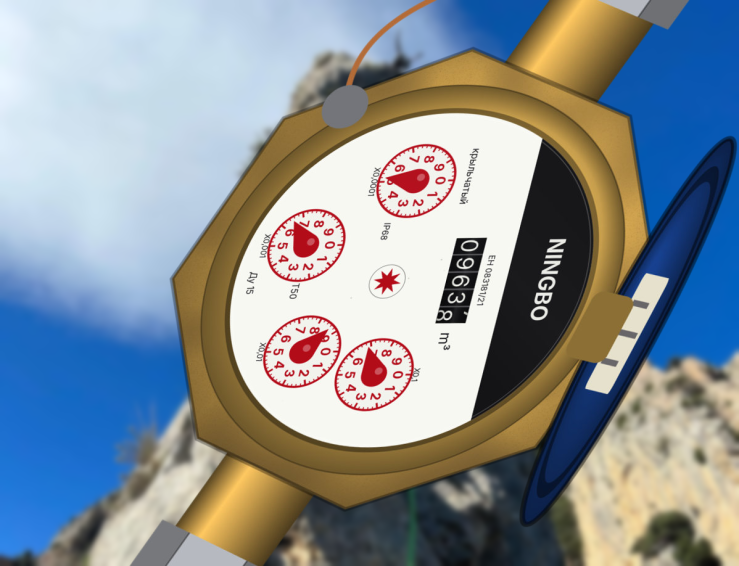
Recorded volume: 9637.6865
